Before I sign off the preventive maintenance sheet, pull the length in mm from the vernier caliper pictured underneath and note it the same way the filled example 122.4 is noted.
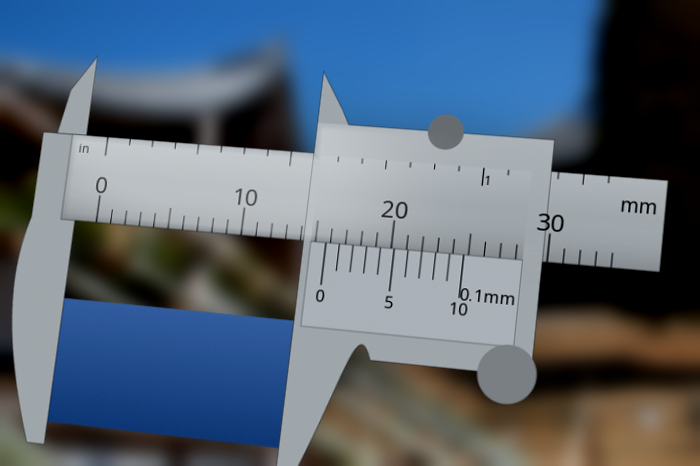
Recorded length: 15.7
